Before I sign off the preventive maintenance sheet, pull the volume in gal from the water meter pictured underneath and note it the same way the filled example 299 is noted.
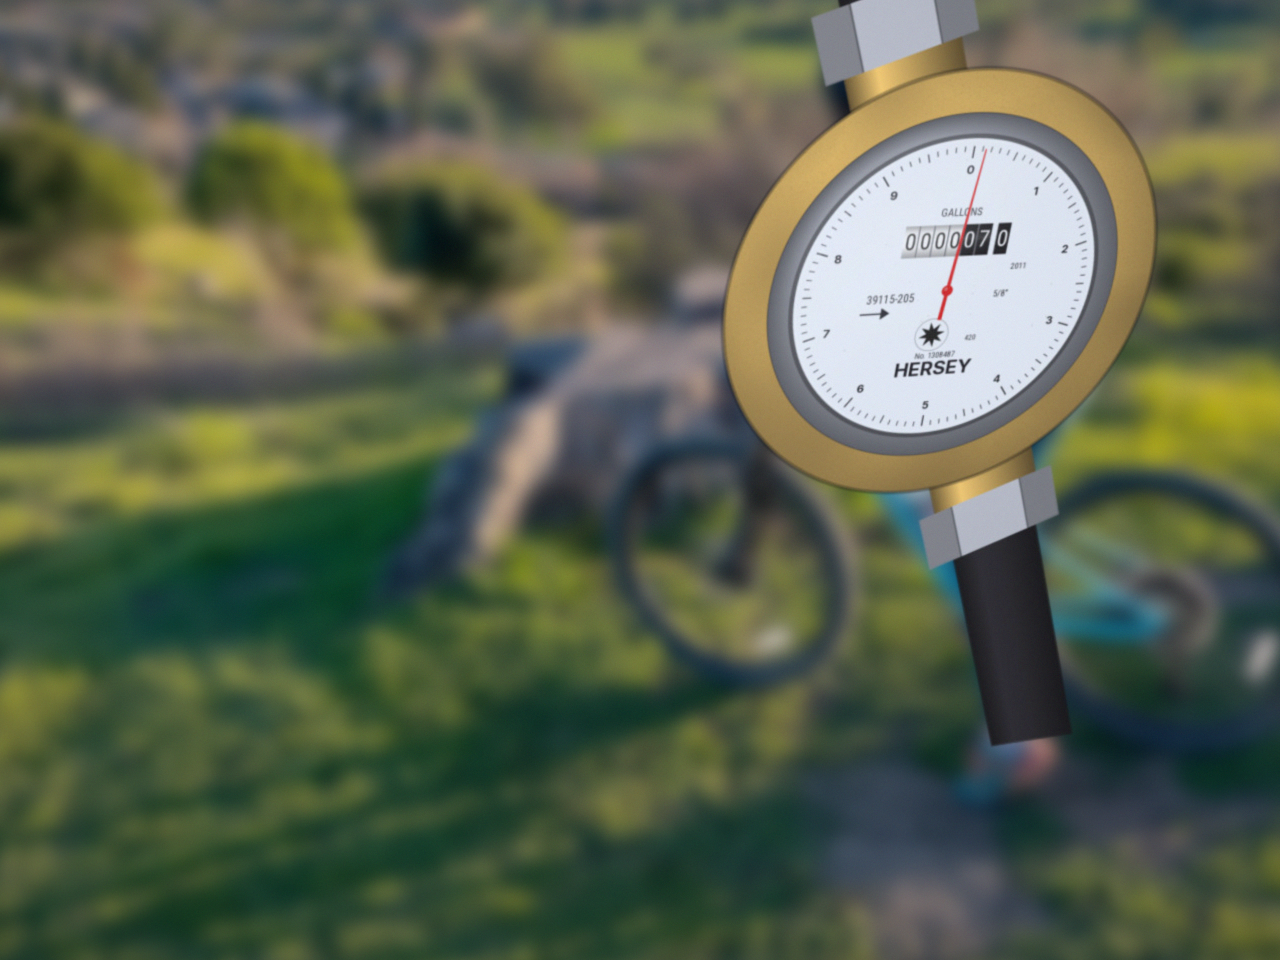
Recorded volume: 70.1
